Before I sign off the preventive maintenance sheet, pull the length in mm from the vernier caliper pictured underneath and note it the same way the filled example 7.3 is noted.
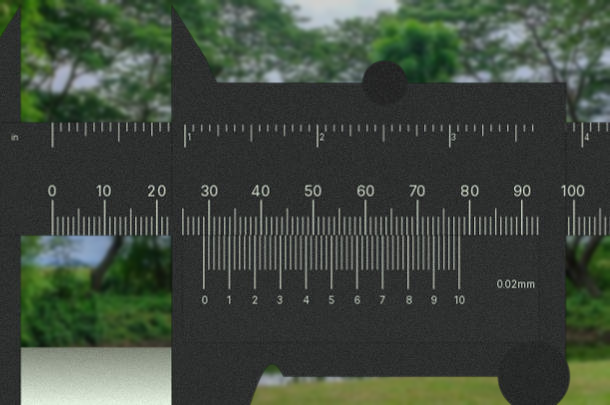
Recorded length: 29.0
